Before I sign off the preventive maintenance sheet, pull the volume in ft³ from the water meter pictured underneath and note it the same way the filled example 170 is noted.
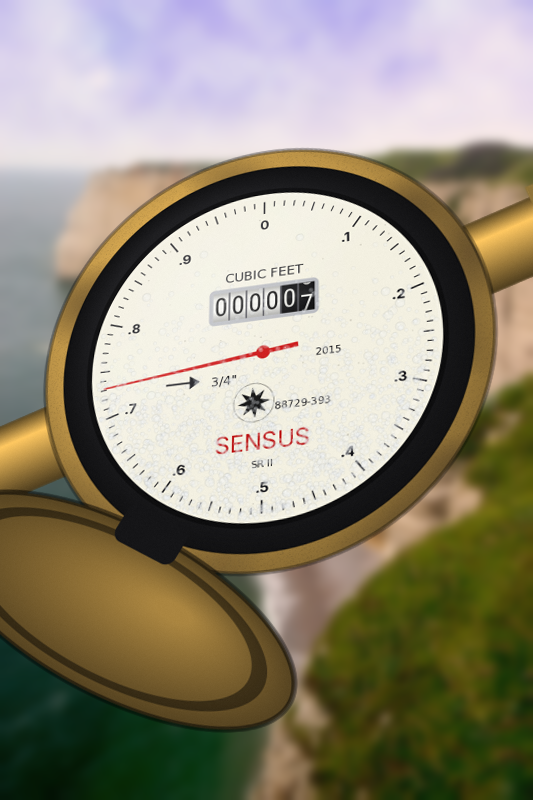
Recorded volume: 6.73
